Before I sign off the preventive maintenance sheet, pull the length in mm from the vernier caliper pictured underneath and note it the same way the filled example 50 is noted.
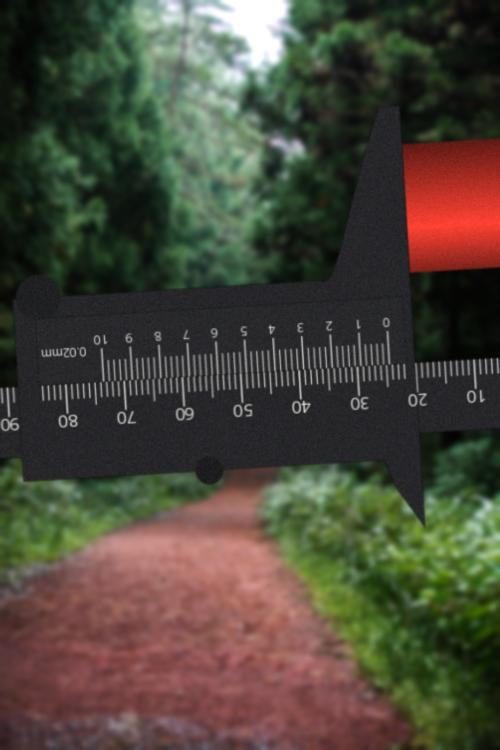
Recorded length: 24.5
